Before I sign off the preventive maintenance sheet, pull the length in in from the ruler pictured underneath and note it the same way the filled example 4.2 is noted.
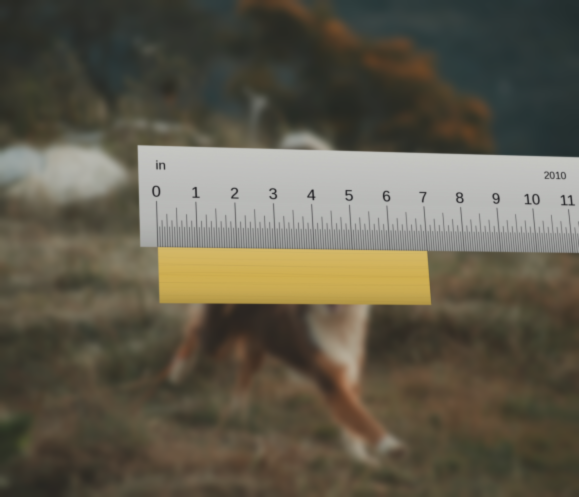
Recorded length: 7
